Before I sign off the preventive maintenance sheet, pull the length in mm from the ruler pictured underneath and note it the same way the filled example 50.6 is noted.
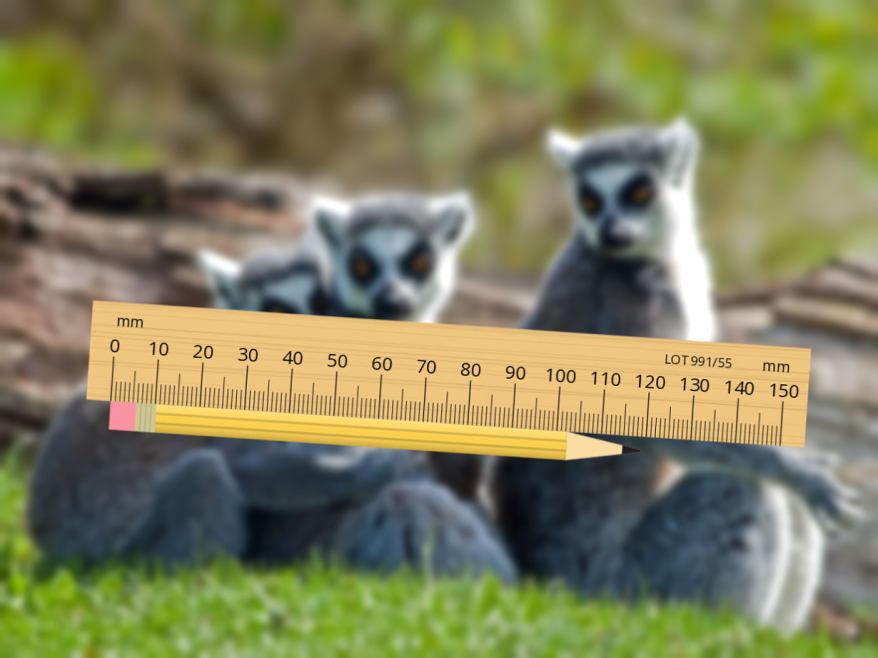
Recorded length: 119
